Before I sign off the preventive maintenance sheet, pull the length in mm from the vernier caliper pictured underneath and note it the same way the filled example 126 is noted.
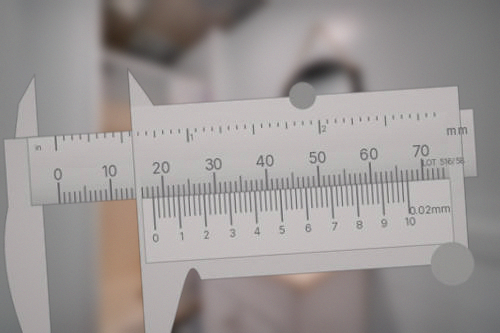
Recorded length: 18.0
